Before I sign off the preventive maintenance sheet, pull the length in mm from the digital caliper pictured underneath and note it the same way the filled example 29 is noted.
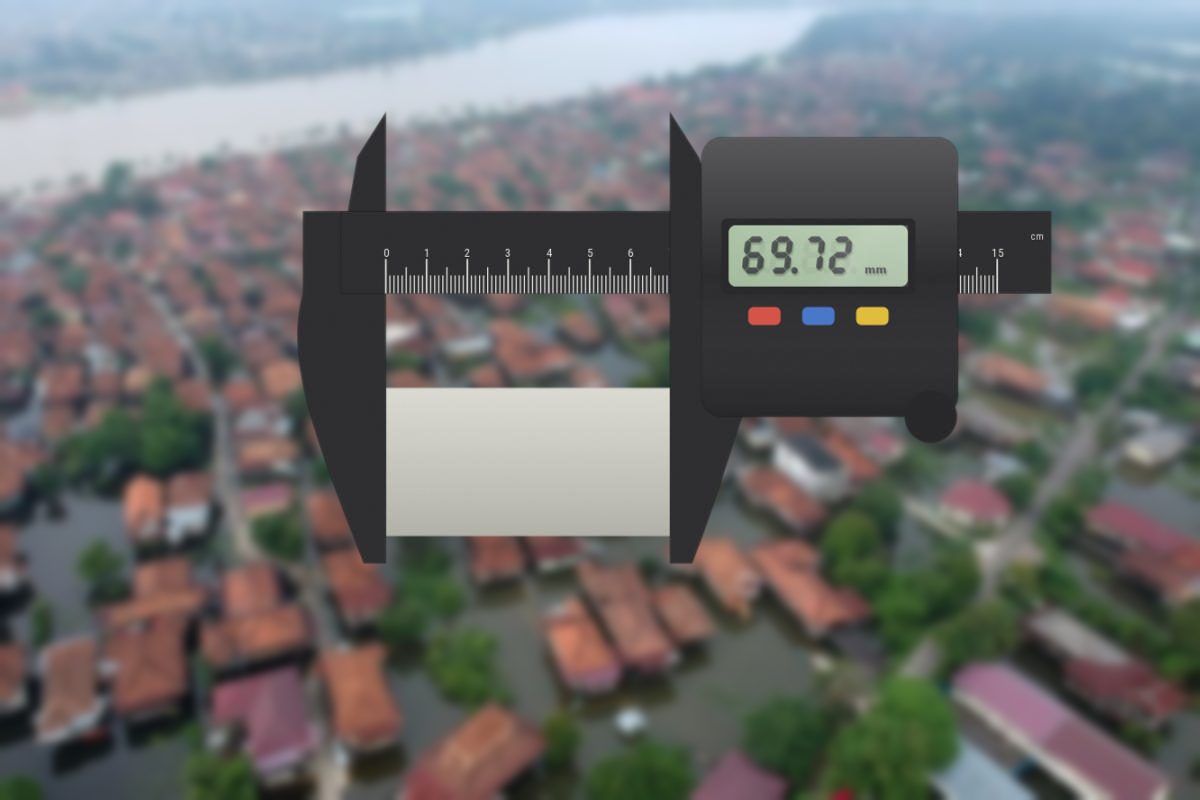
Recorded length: 69.72
